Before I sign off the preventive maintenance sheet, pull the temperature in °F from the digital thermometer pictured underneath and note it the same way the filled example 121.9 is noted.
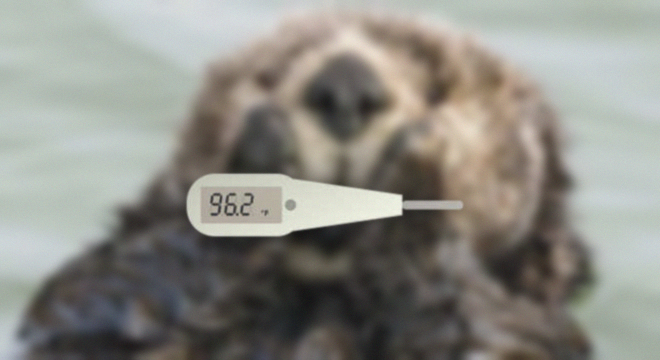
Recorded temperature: 96.2
